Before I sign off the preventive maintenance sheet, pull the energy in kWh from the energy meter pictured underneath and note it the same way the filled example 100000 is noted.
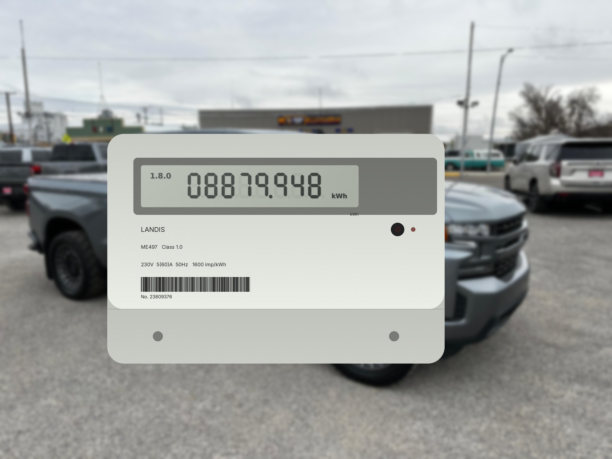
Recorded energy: 8879.948
